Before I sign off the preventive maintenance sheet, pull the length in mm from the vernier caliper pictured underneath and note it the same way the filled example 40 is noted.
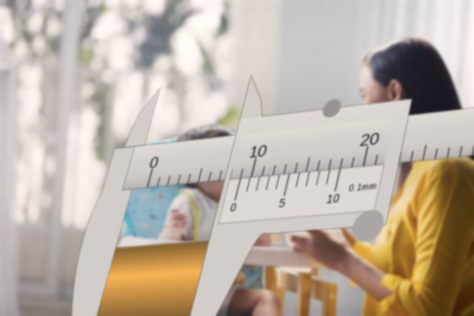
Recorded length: 9.0
